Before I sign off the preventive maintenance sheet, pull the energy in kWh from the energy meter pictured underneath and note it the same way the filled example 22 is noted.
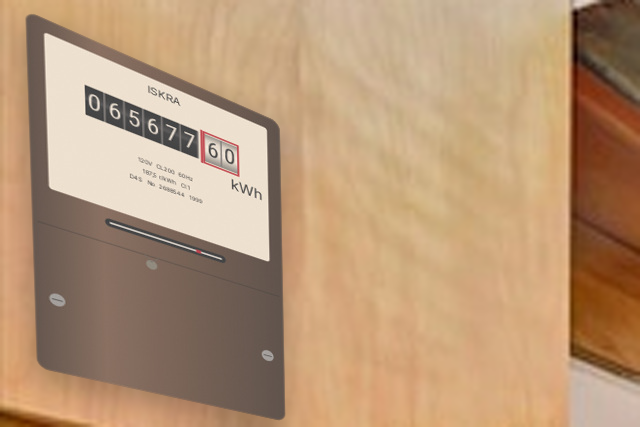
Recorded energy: 65677.60
